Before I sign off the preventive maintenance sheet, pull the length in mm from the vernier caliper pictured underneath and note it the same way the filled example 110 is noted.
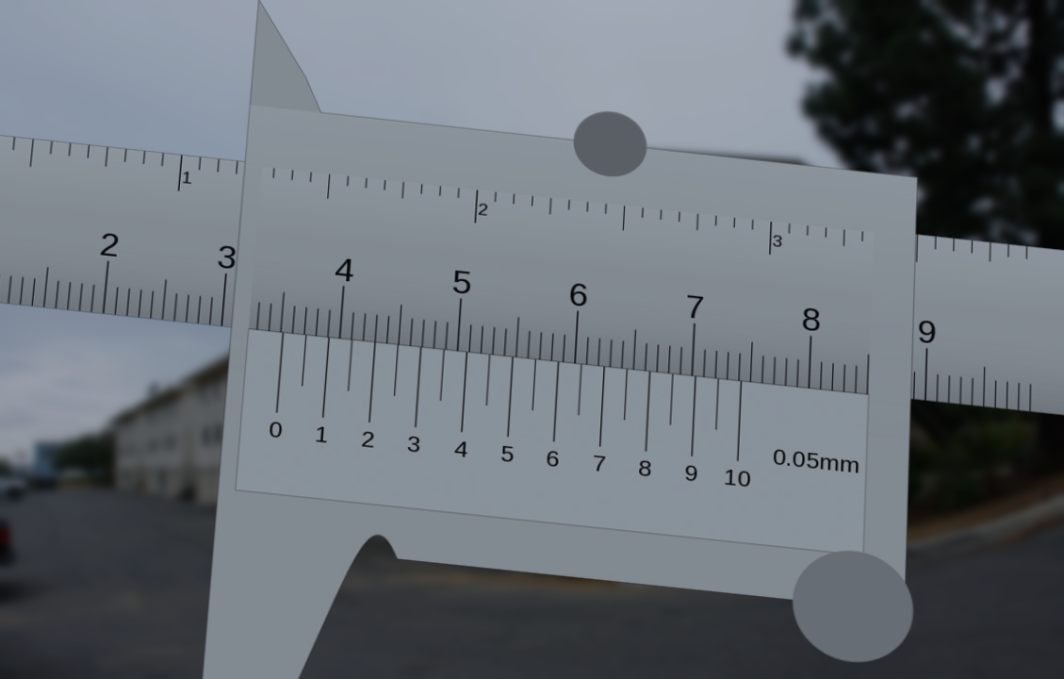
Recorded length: 35.2
